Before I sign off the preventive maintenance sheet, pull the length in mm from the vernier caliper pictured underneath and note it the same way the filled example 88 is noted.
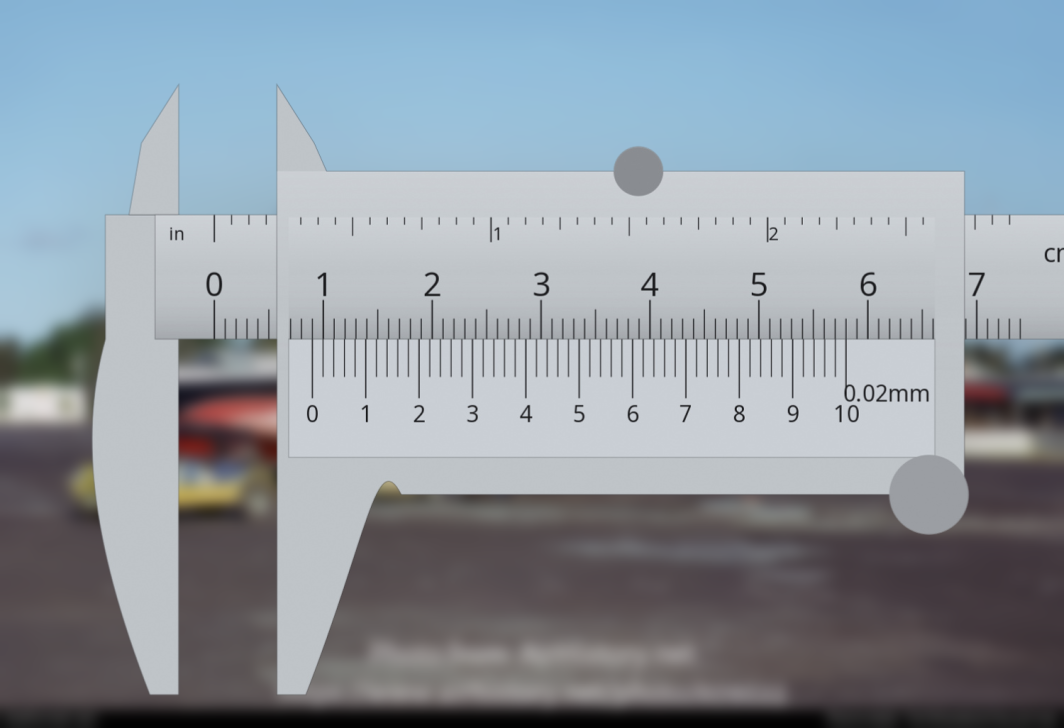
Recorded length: 9.0
